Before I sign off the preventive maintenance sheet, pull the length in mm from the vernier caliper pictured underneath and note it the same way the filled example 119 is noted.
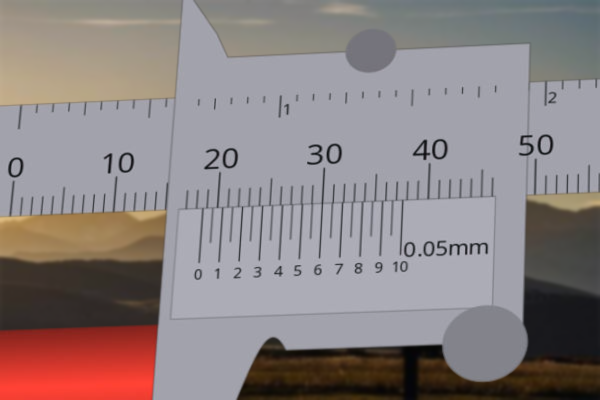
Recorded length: 18.6
